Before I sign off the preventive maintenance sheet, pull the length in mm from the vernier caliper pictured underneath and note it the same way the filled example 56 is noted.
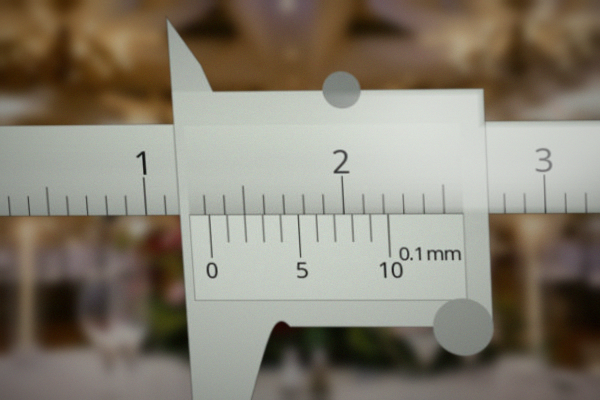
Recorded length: 13.2
